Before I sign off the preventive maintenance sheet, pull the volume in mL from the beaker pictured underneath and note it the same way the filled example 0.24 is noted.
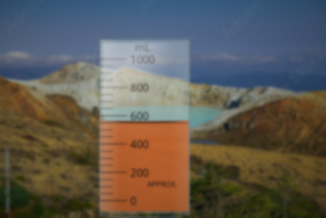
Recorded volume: 550
